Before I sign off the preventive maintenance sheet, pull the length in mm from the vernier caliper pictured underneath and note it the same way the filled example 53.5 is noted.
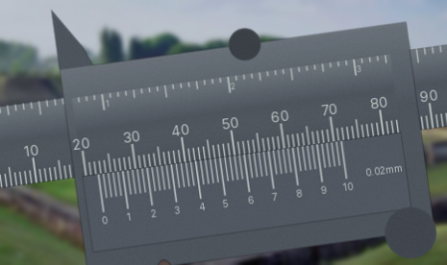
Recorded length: 22.5
